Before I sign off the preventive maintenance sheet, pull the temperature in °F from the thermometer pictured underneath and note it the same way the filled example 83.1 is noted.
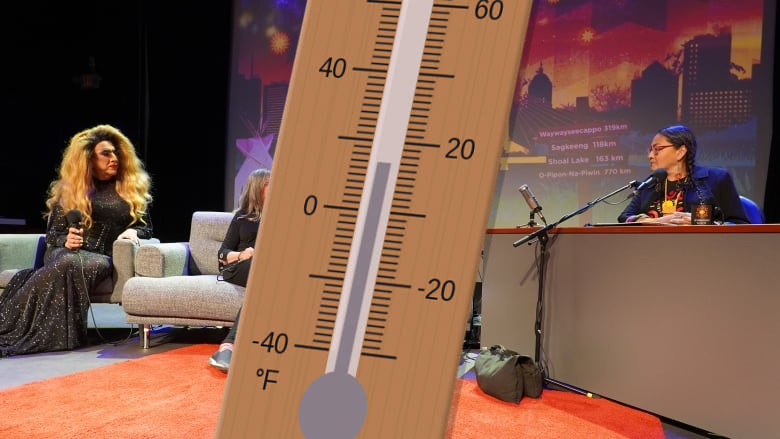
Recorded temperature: 14
